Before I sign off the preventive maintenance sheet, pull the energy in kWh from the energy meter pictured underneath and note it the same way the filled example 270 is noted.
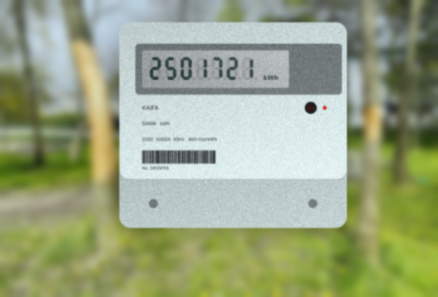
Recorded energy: 2501721
